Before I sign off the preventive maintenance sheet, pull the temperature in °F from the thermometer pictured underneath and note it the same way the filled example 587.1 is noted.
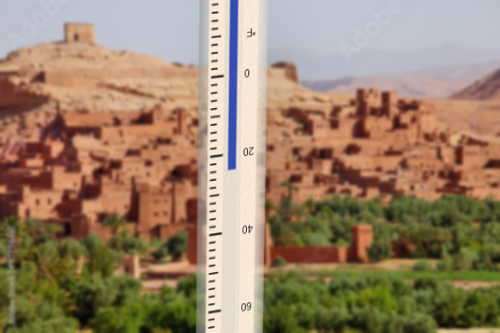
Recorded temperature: 24
